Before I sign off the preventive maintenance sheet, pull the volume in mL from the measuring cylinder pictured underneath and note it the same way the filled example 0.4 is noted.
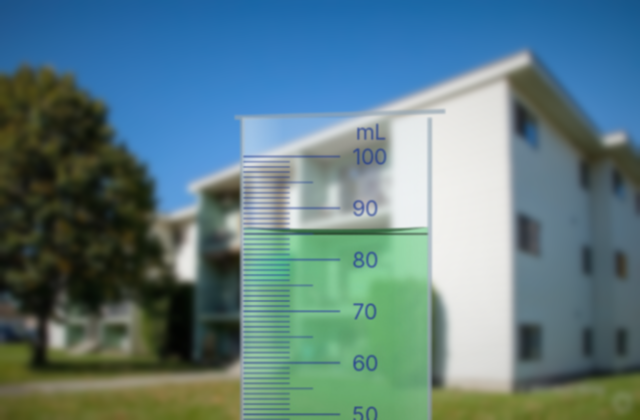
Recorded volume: 85
